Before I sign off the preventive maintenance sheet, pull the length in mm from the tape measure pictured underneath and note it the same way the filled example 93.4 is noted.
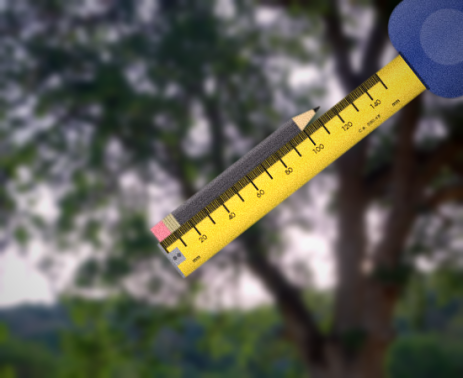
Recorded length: 115
